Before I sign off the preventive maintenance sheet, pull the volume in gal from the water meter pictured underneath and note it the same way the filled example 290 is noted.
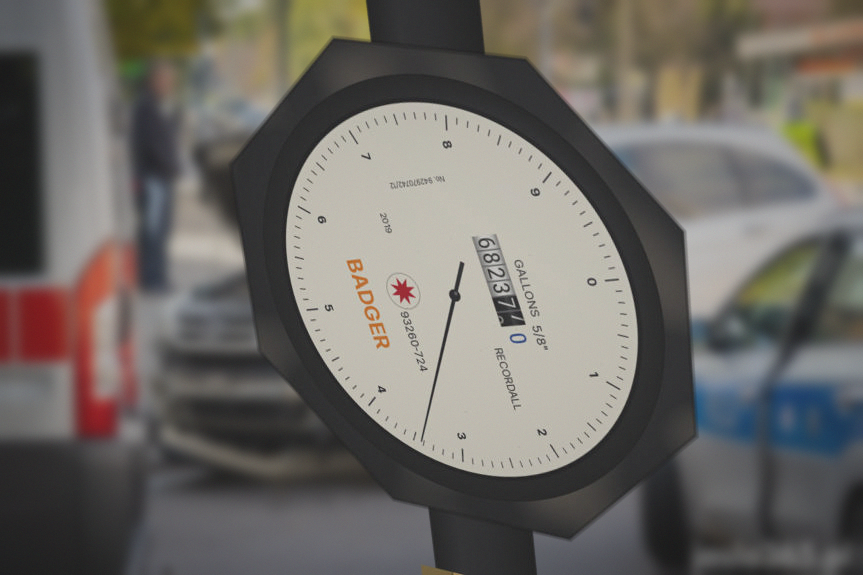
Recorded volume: 6823773.4
